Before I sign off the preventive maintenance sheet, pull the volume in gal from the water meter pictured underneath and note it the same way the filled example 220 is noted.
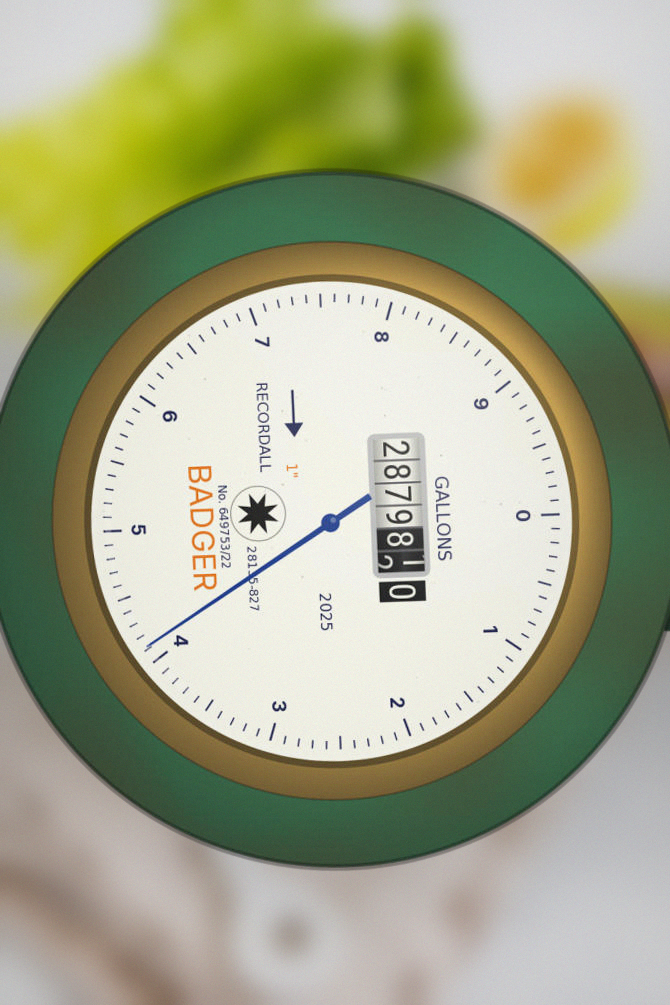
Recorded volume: 2879814.1
